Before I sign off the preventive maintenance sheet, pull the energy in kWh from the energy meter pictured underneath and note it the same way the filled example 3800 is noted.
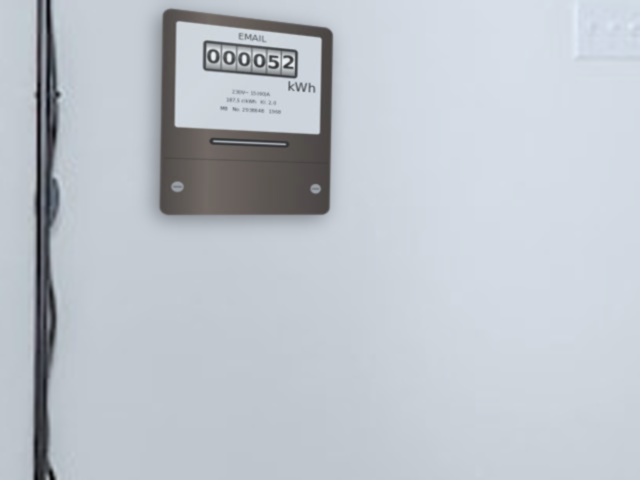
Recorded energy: 52
